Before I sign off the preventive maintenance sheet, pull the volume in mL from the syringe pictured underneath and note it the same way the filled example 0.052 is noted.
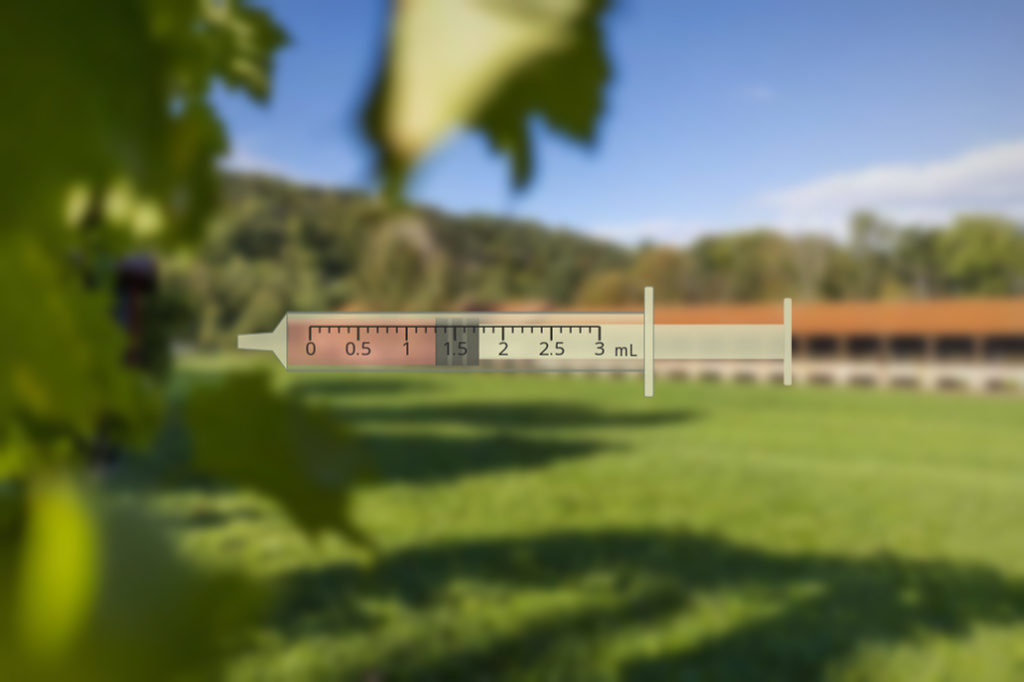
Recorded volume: 1.3
